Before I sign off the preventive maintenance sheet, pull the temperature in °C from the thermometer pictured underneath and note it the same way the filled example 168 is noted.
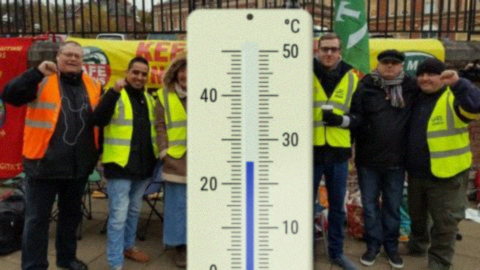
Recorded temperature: 25
